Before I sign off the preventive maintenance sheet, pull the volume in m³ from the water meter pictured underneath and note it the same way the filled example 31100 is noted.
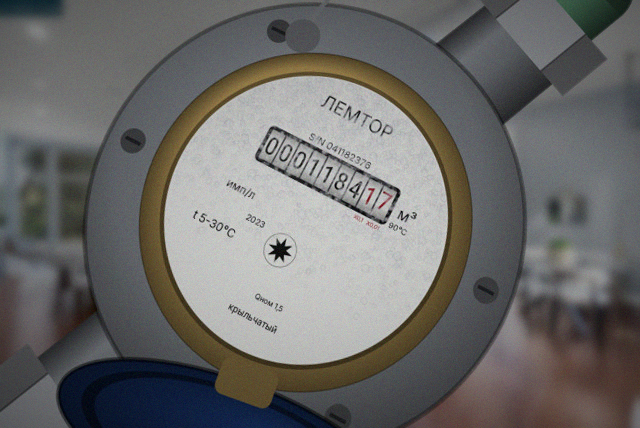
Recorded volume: 1184.17
